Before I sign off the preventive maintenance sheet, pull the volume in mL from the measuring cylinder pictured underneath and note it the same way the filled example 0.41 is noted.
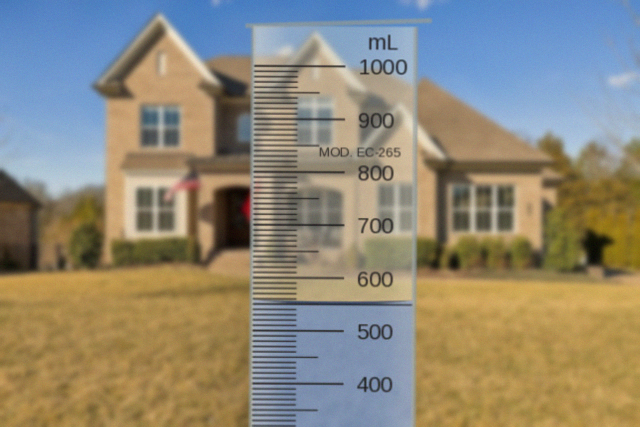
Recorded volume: 550
